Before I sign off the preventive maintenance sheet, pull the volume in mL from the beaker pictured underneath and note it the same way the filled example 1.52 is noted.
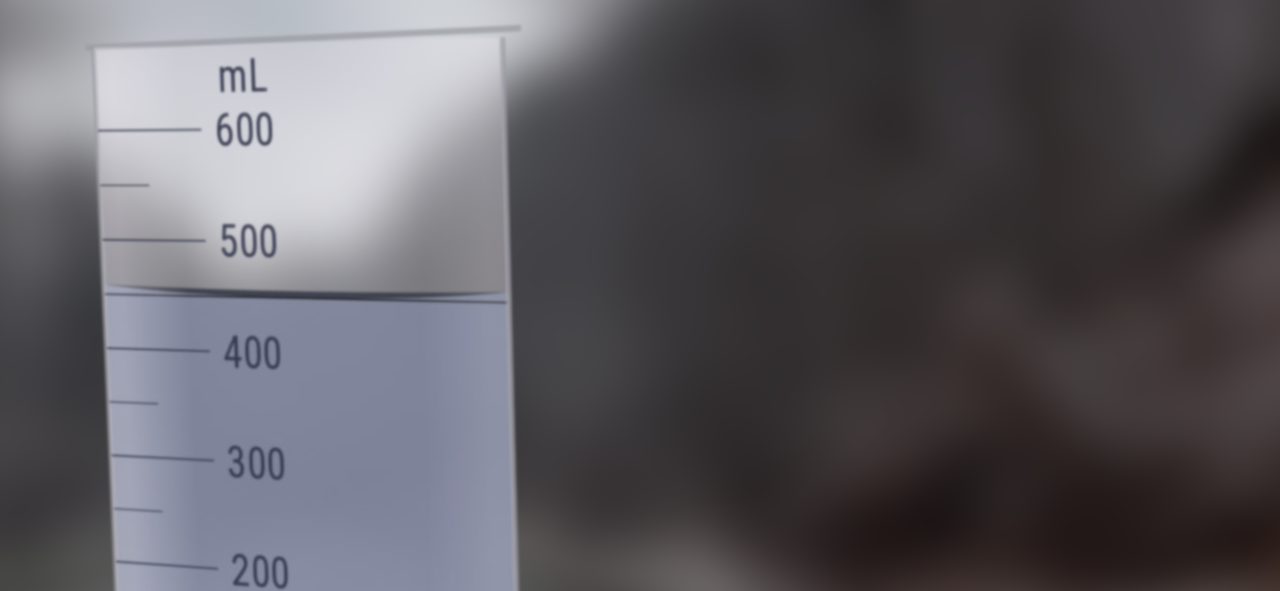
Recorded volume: 450
